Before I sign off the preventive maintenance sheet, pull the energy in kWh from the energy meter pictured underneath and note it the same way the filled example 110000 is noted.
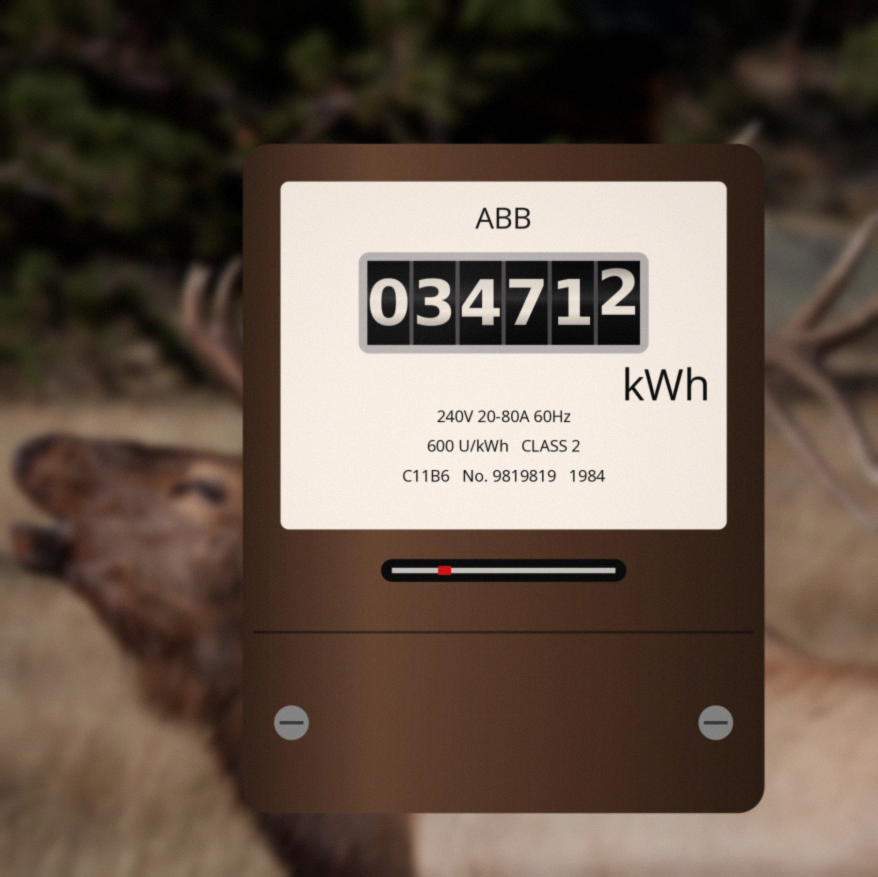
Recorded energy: 34712
